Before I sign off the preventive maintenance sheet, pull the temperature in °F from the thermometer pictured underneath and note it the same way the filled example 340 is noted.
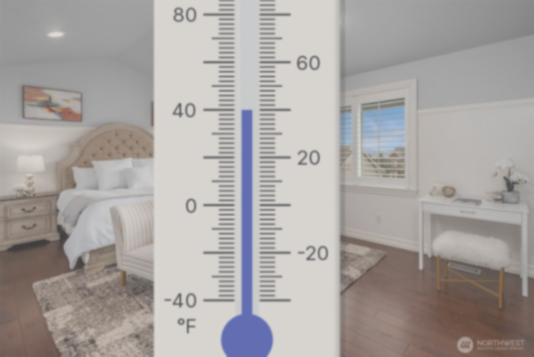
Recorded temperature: 40
